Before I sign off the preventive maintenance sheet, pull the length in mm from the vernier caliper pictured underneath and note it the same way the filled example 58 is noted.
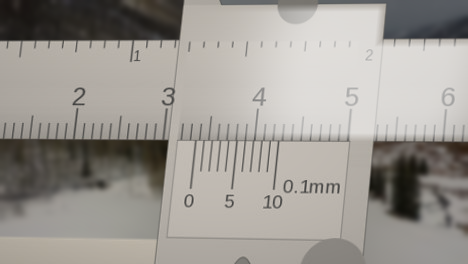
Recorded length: 33.6
